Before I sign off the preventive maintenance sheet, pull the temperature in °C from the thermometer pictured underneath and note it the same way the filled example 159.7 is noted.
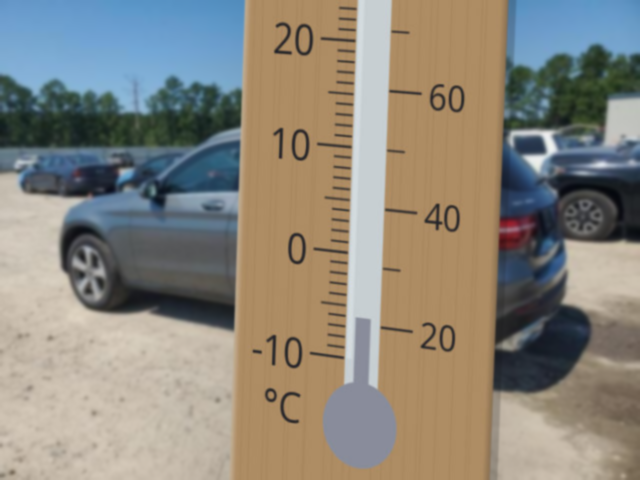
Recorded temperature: -6
